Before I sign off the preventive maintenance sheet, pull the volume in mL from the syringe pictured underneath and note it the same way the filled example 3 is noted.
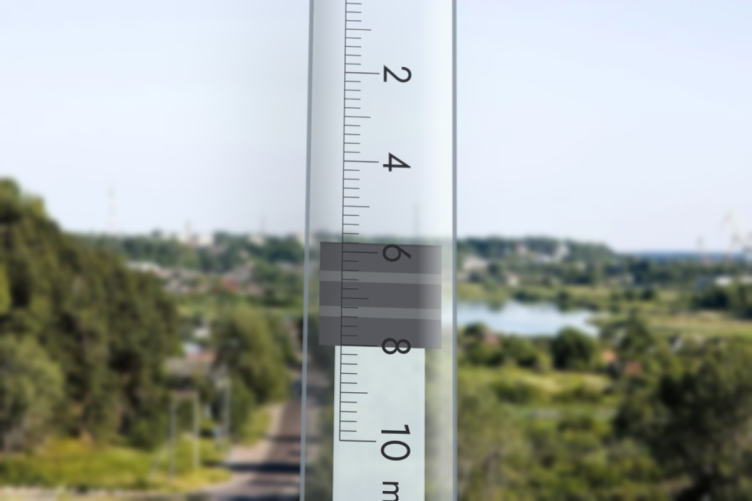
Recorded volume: 5.8
